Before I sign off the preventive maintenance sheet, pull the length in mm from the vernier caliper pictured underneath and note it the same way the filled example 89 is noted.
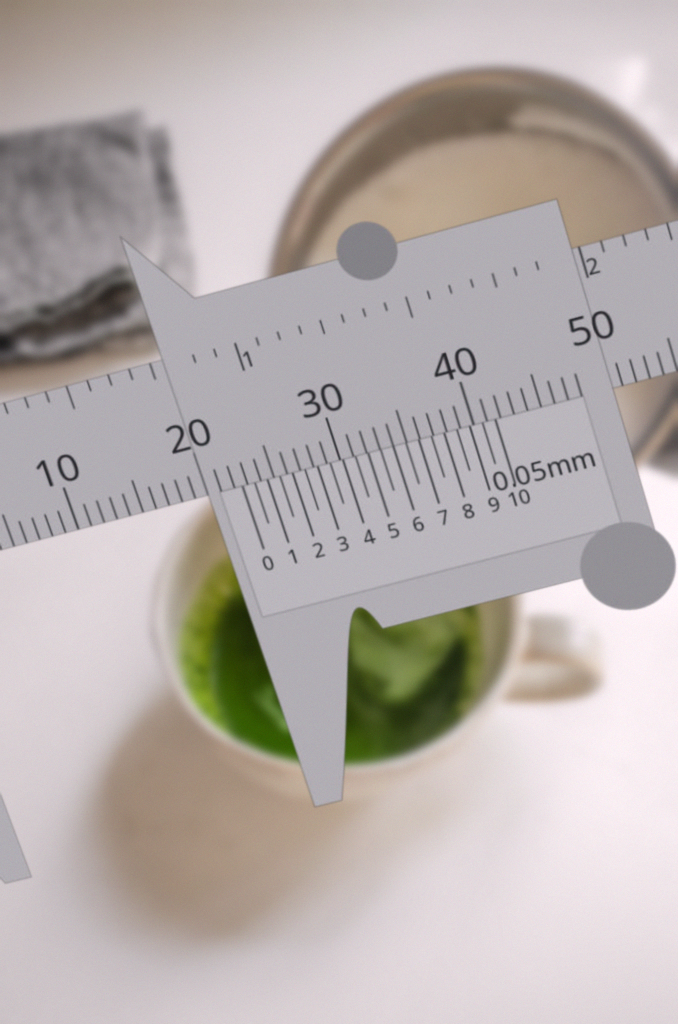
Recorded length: 22.6
